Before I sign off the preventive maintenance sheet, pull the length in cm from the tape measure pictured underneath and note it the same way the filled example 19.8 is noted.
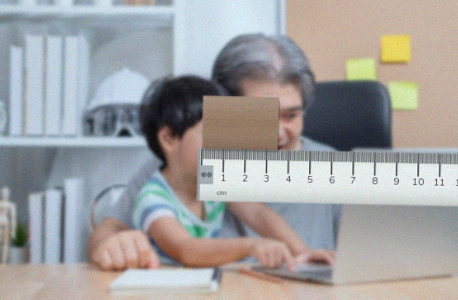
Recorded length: 3.5
